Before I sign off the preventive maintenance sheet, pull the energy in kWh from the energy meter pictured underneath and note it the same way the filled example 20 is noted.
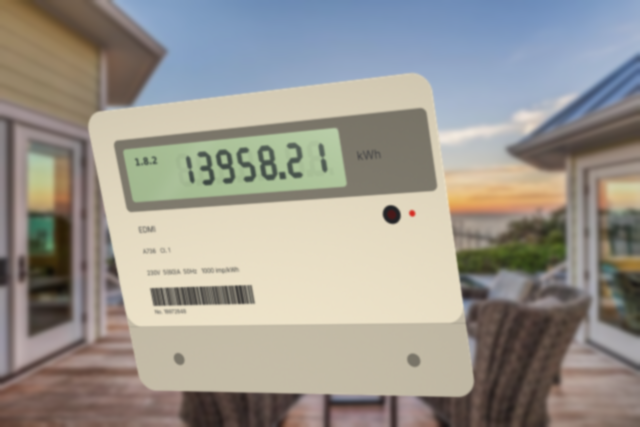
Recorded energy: 13958.21
